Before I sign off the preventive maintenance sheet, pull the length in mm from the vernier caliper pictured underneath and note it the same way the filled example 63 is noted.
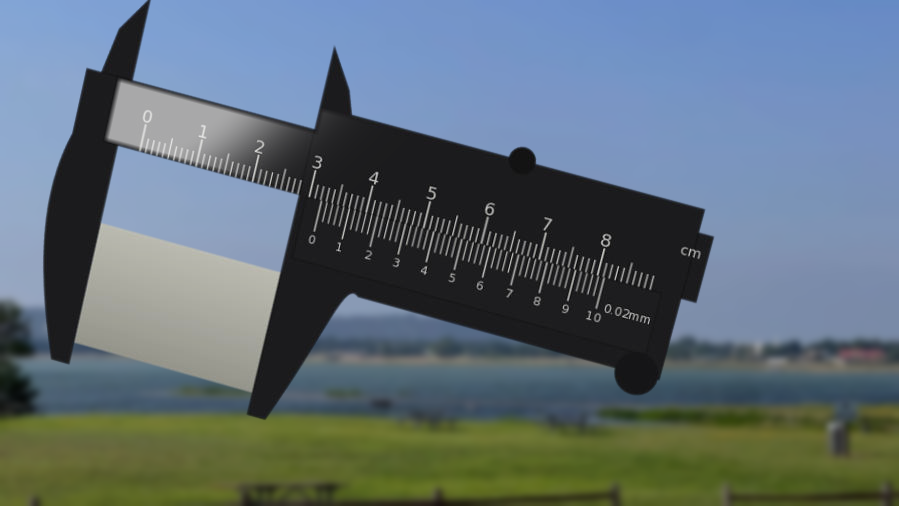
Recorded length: 32.2
